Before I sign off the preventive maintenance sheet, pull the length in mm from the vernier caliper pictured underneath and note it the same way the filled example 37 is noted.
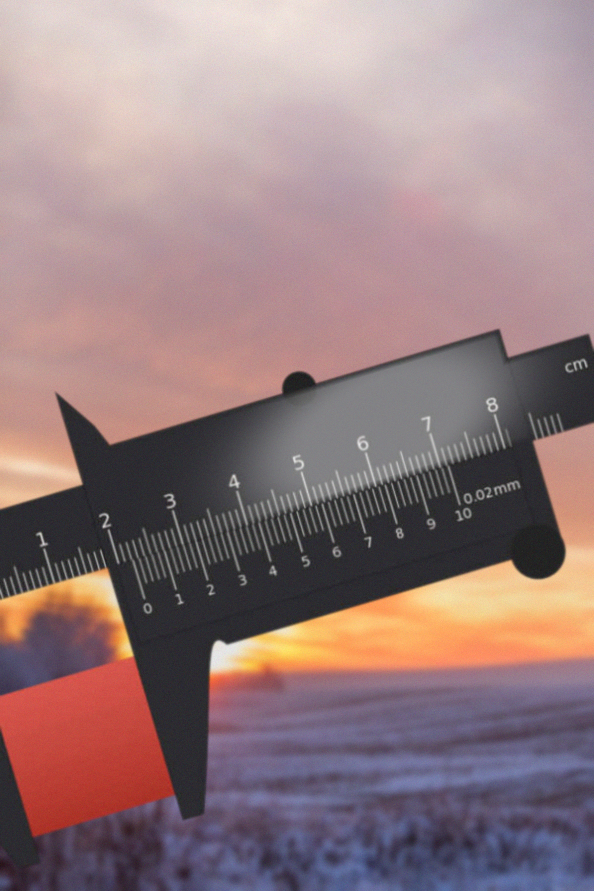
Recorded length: 22.2
